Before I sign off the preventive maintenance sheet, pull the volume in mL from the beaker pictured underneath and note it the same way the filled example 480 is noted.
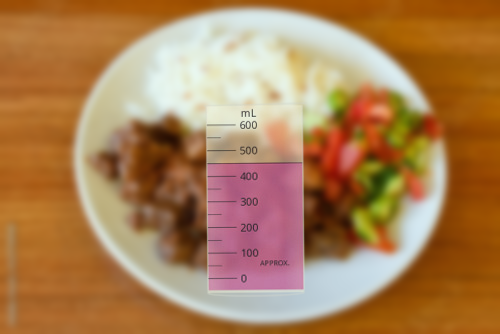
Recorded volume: 450
